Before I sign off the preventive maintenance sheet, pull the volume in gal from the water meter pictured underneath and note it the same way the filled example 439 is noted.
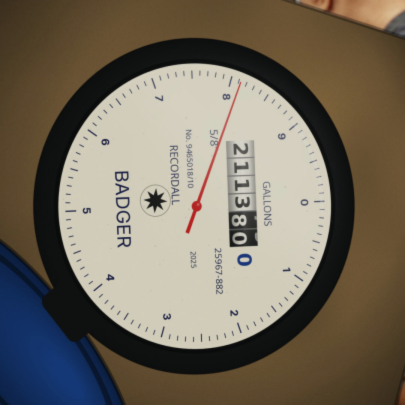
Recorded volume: 2113798.1
